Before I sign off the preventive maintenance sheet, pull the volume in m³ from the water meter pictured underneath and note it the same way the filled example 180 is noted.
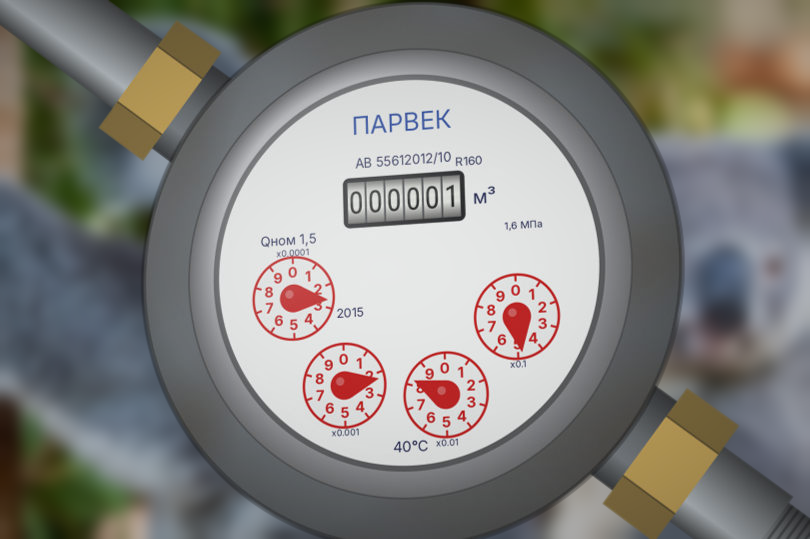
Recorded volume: 1.4822
